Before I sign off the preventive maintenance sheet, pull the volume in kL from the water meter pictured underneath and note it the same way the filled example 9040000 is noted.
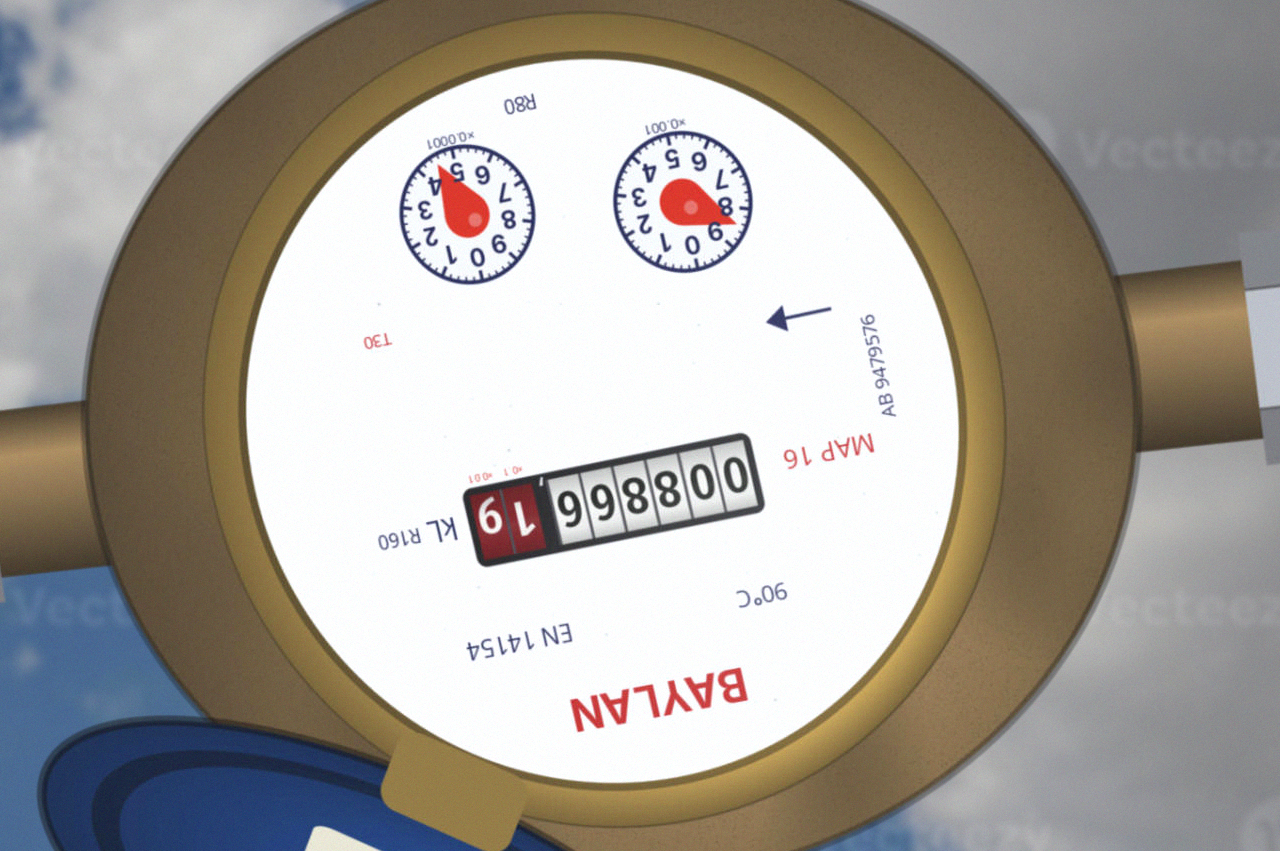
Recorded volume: 8866.1884
